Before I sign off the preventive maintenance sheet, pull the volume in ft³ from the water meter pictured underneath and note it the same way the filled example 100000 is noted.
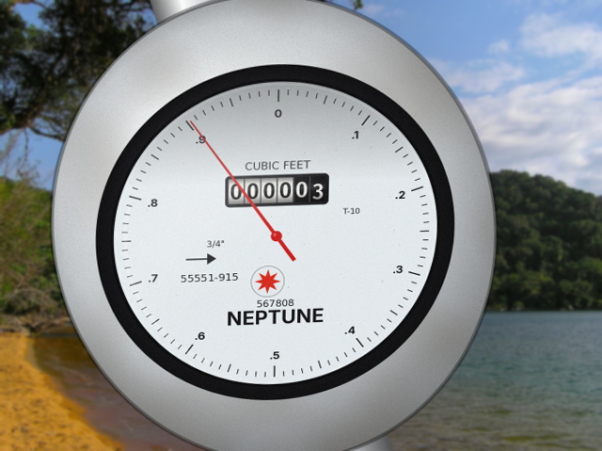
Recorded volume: 2.90
